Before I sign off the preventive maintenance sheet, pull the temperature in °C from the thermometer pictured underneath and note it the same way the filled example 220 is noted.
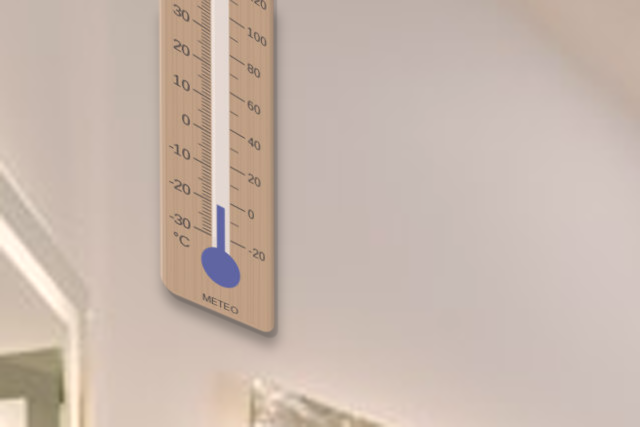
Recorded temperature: -20
